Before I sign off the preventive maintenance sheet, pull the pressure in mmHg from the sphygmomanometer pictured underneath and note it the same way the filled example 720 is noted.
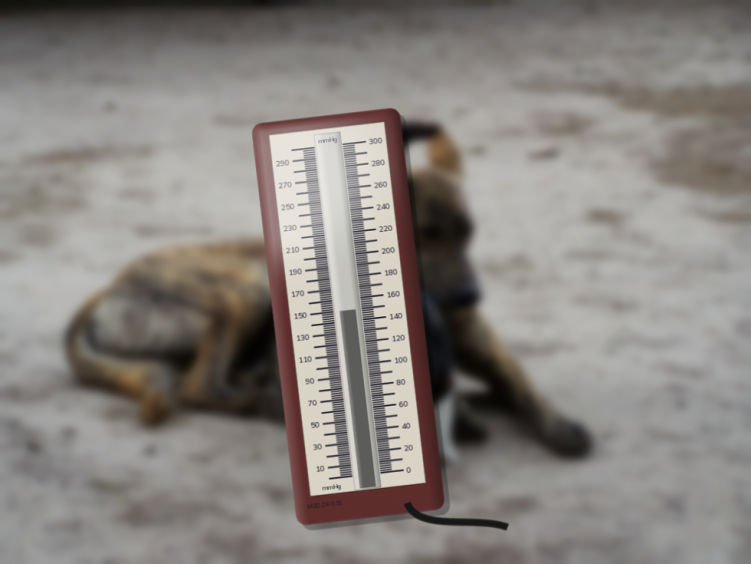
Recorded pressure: 150
